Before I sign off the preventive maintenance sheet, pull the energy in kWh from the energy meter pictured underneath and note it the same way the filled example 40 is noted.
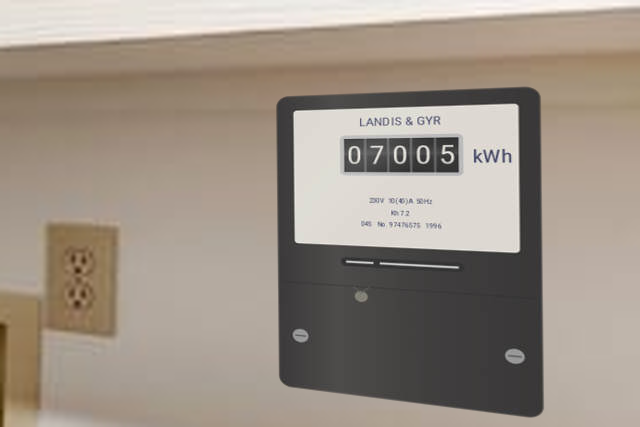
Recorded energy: 7005
